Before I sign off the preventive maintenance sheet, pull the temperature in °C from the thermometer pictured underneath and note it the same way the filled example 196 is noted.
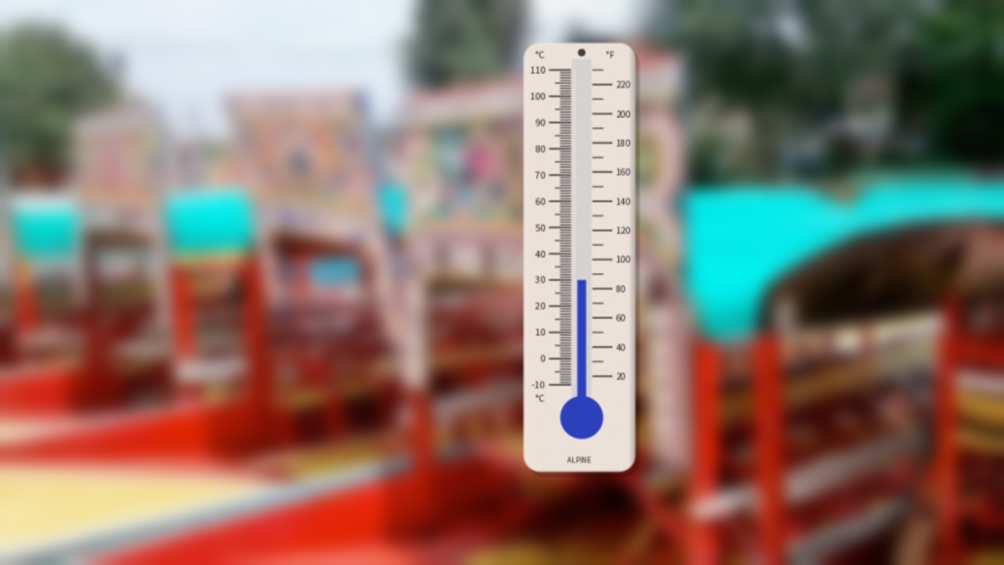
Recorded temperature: 30
